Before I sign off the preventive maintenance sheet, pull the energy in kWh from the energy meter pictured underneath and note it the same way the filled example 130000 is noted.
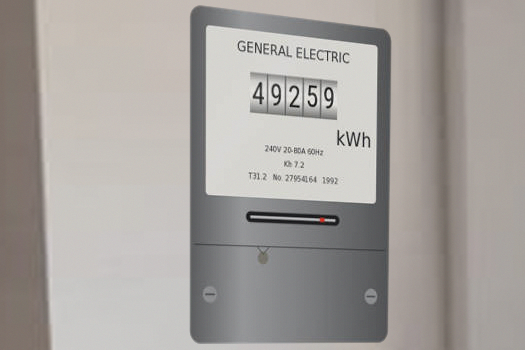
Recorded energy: 49259
